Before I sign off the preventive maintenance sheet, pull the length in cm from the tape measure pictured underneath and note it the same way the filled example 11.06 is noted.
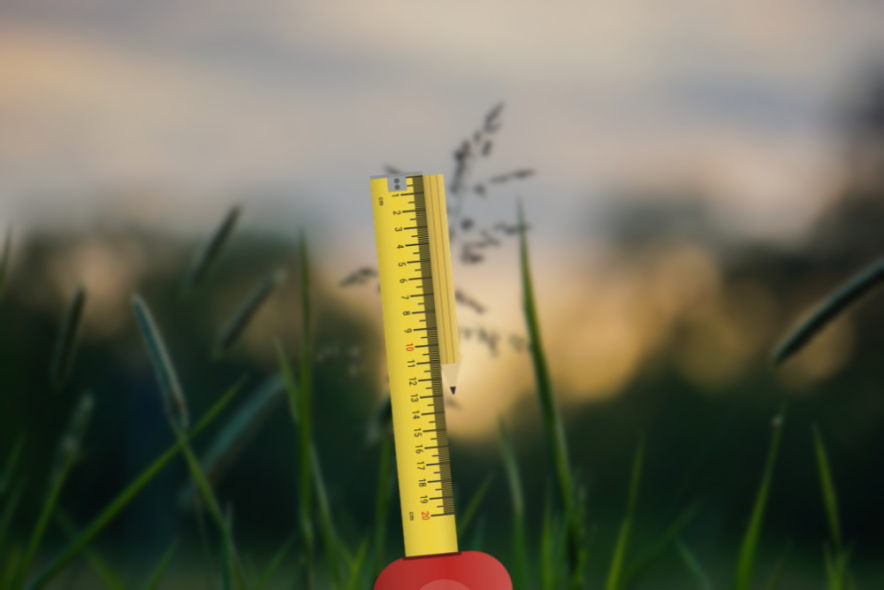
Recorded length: 13
